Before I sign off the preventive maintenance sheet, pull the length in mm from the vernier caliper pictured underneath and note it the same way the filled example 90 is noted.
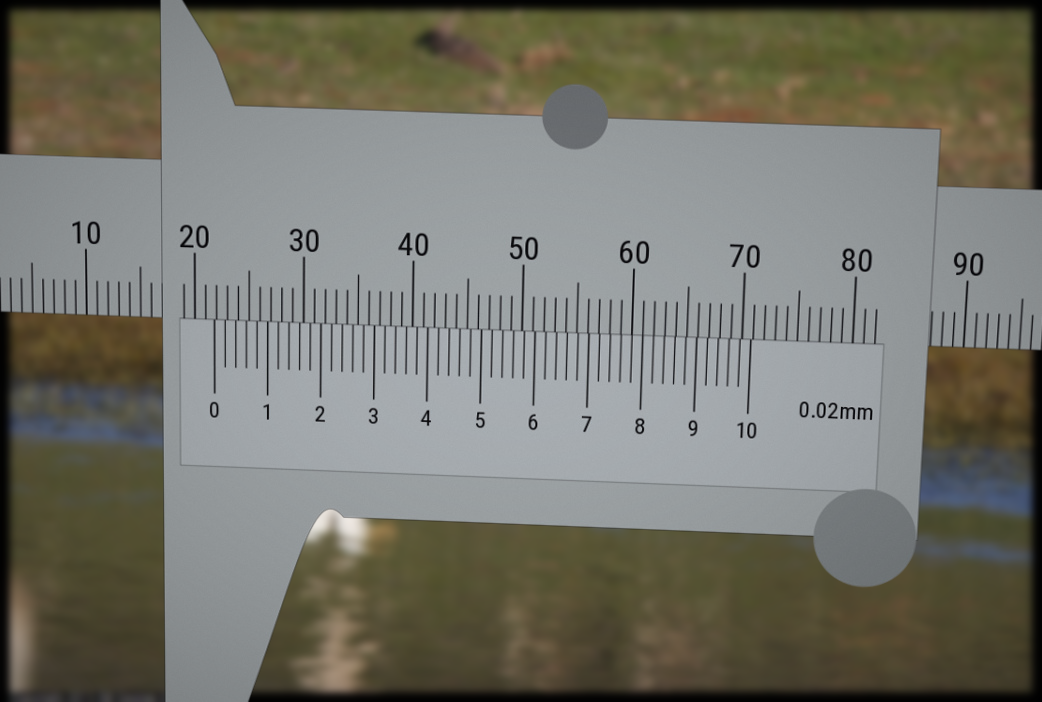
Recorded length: 21.8
